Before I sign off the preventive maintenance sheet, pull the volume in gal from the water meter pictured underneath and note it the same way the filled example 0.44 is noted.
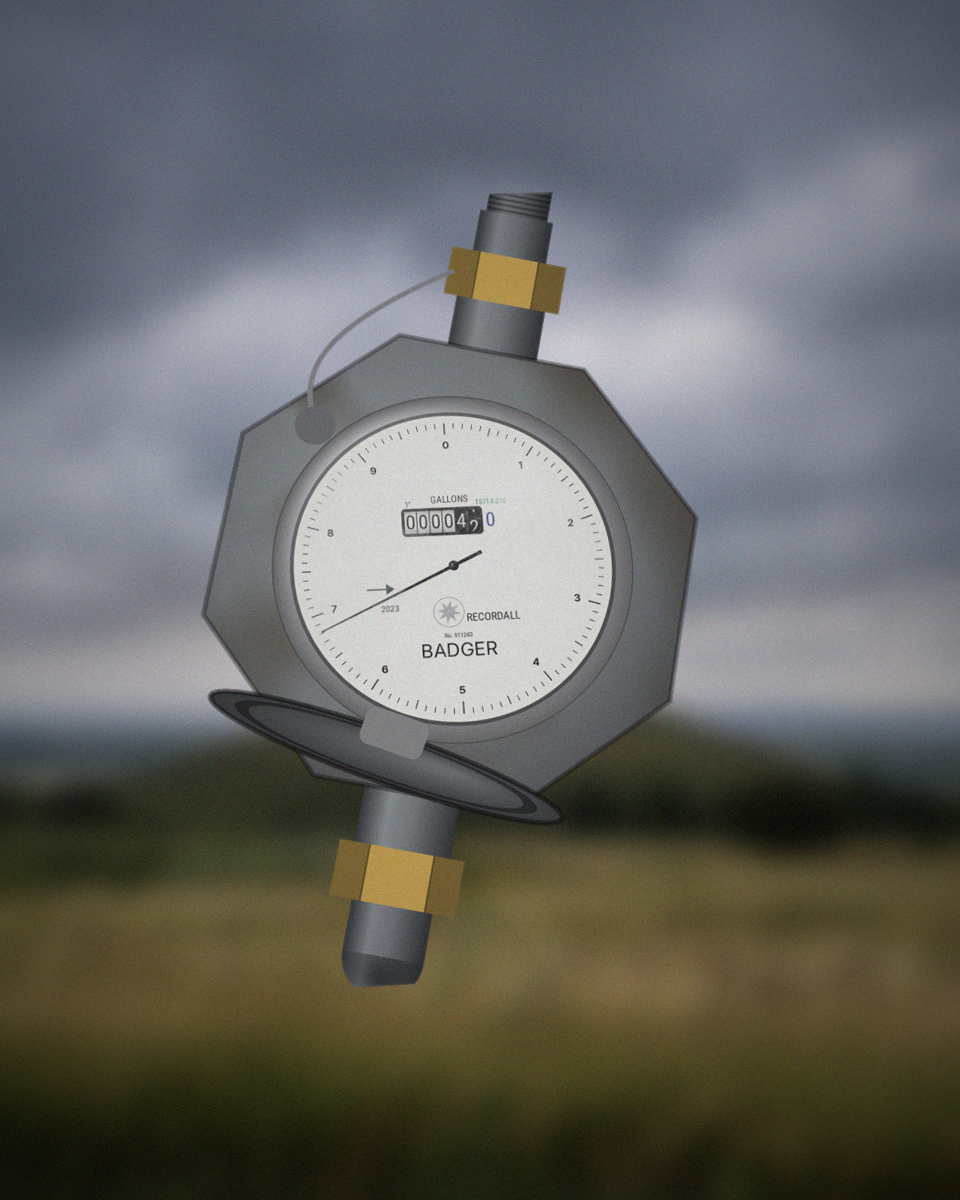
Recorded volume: 416.8
